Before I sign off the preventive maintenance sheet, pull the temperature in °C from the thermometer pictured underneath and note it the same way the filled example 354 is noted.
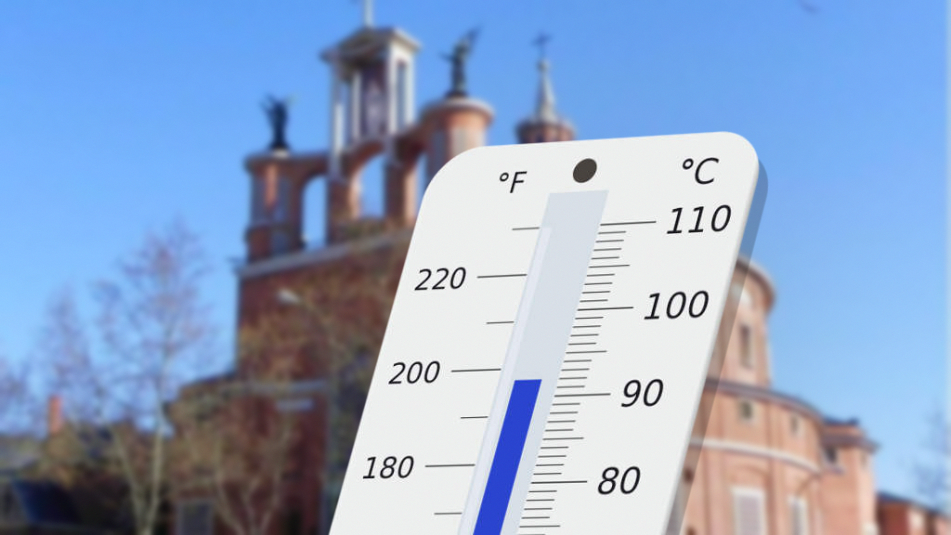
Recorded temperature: 92
